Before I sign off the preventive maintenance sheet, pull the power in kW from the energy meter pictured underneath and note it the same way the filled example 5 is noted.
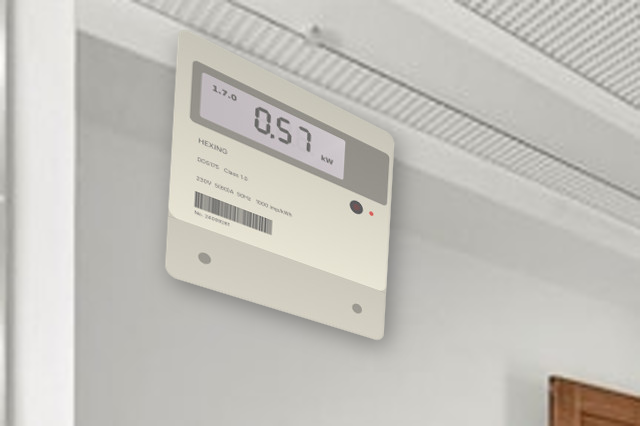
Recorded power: 0.57
